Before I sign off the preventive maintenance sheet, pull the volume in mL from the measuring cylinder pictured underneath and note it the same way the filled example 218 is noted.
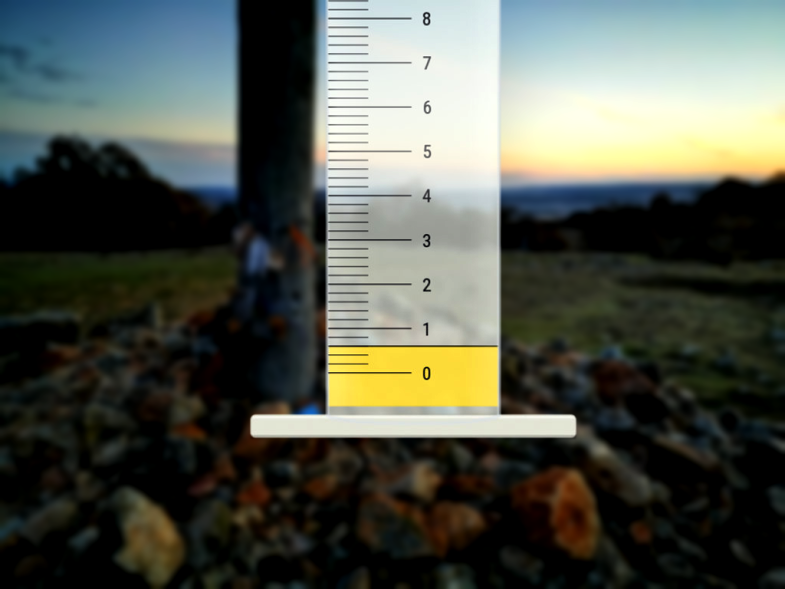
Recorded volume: 0.6
